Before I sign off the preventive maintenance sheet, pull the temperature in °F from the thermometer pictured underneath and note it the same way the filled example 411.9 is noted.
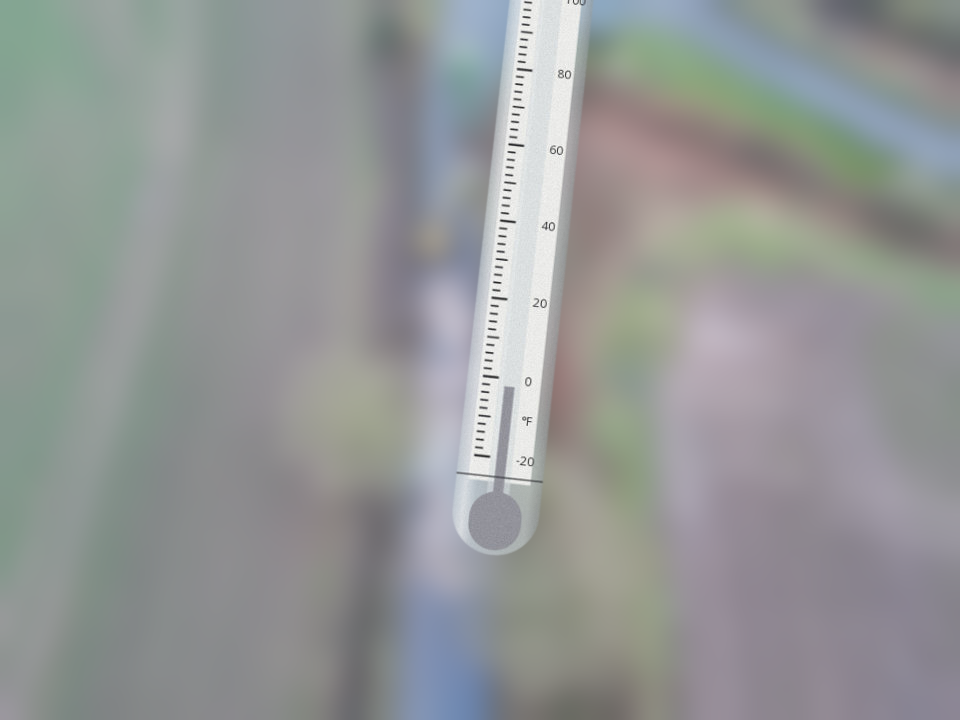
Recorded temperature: -2
